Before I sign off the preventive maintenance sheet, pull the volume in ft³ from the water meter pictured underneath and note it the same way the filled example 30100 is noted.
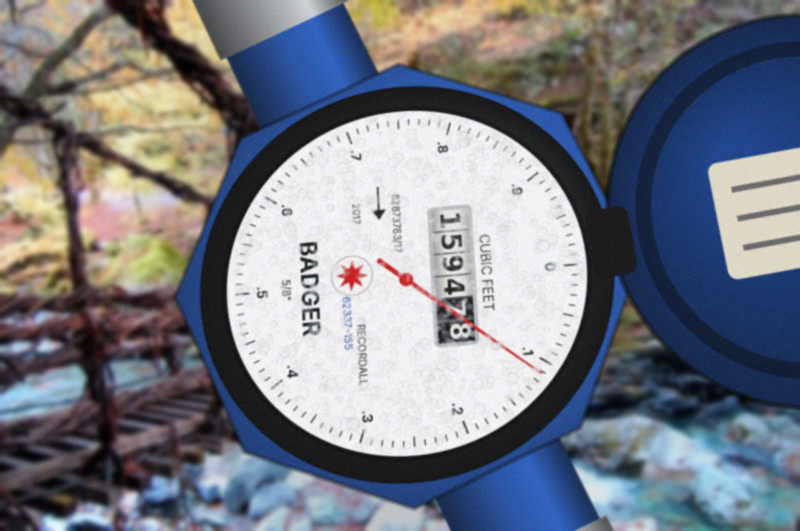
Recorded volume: 159478.11
